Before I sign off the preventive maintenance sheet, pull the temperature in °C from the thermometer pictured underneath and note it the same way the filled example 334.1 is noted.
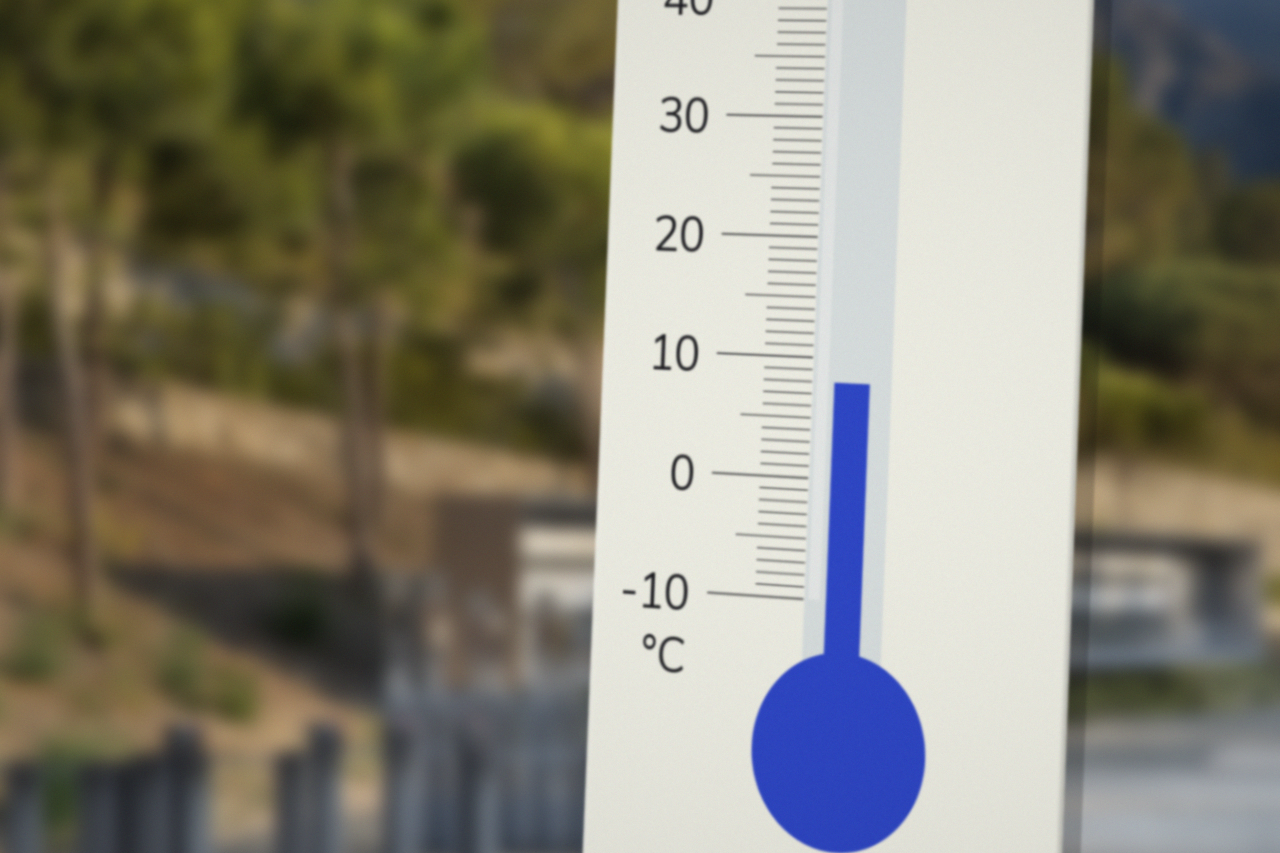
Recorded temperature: 8
